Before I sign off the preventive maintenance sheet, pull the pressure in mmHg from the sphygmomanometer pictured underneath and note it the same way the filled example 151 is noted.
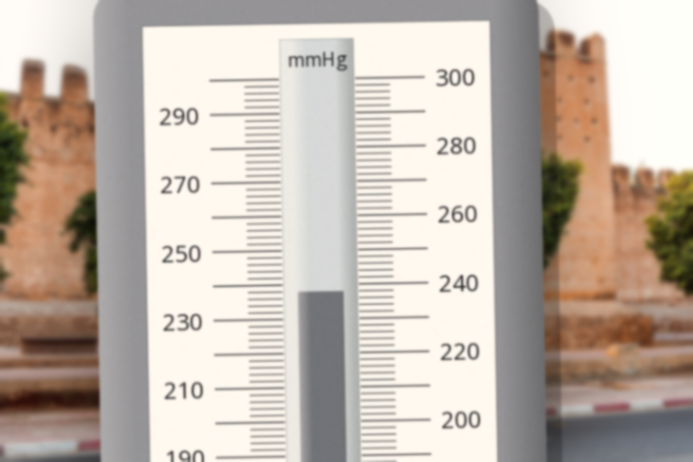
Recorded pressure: 238
